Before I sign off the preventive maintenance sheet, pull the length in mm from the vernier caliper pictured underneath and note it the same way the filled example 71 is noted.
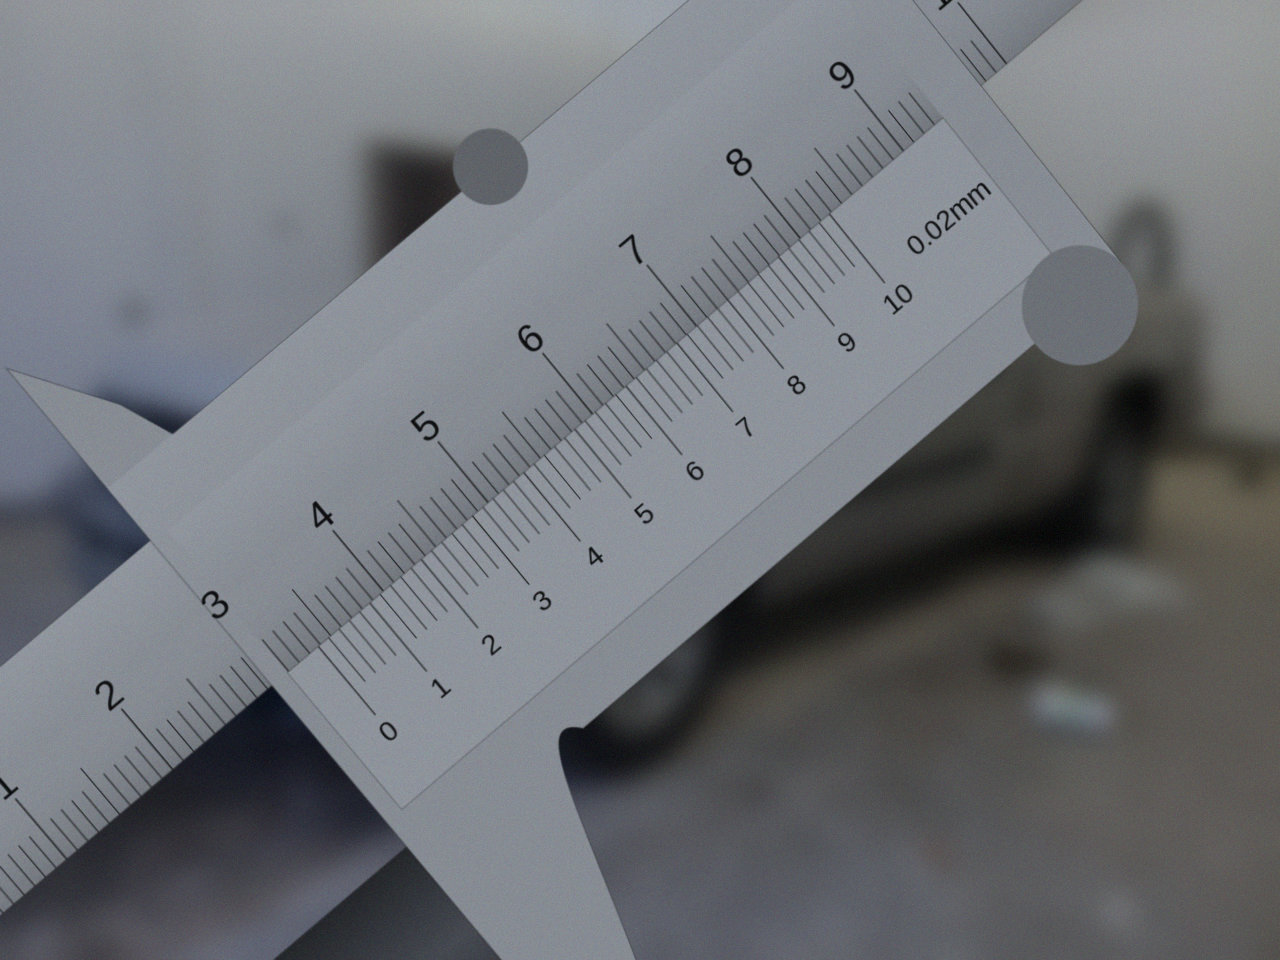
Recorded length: 33.8
